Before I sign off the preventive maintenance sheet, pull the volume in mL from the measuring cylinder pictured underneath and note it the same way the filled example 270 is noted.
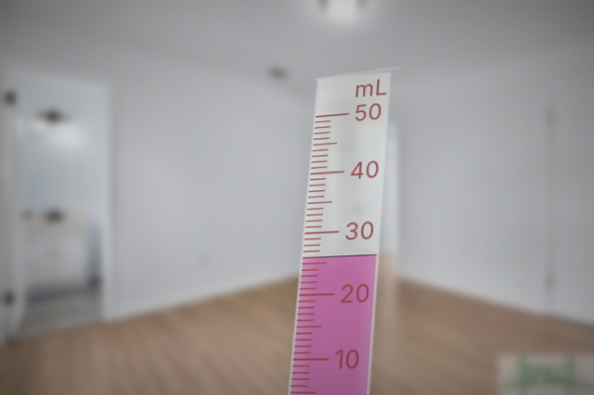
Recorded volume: 26
